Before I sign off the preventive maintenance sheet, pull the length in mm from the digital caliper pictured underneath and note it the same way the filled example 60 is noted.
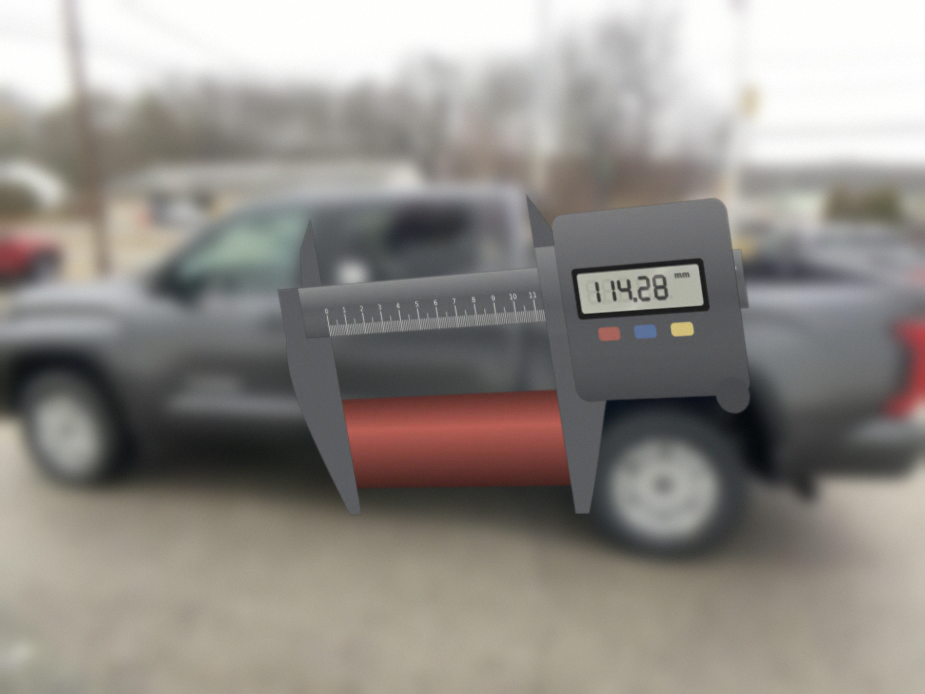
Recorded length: 114.28
